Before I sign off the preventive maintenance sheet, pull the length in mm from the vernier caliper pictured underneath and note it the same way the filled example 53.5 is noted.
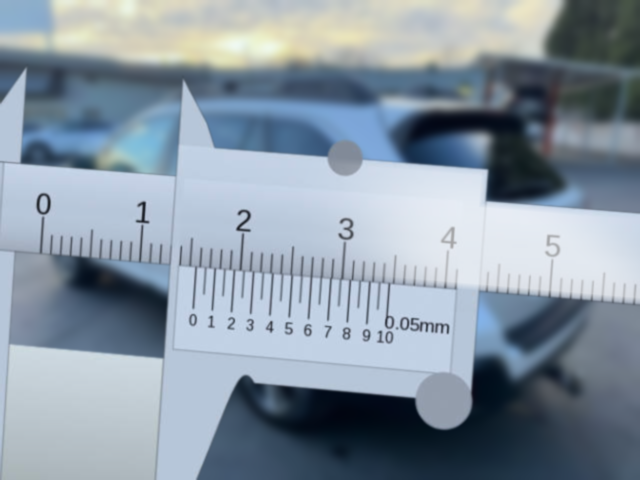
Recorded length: 15.6
